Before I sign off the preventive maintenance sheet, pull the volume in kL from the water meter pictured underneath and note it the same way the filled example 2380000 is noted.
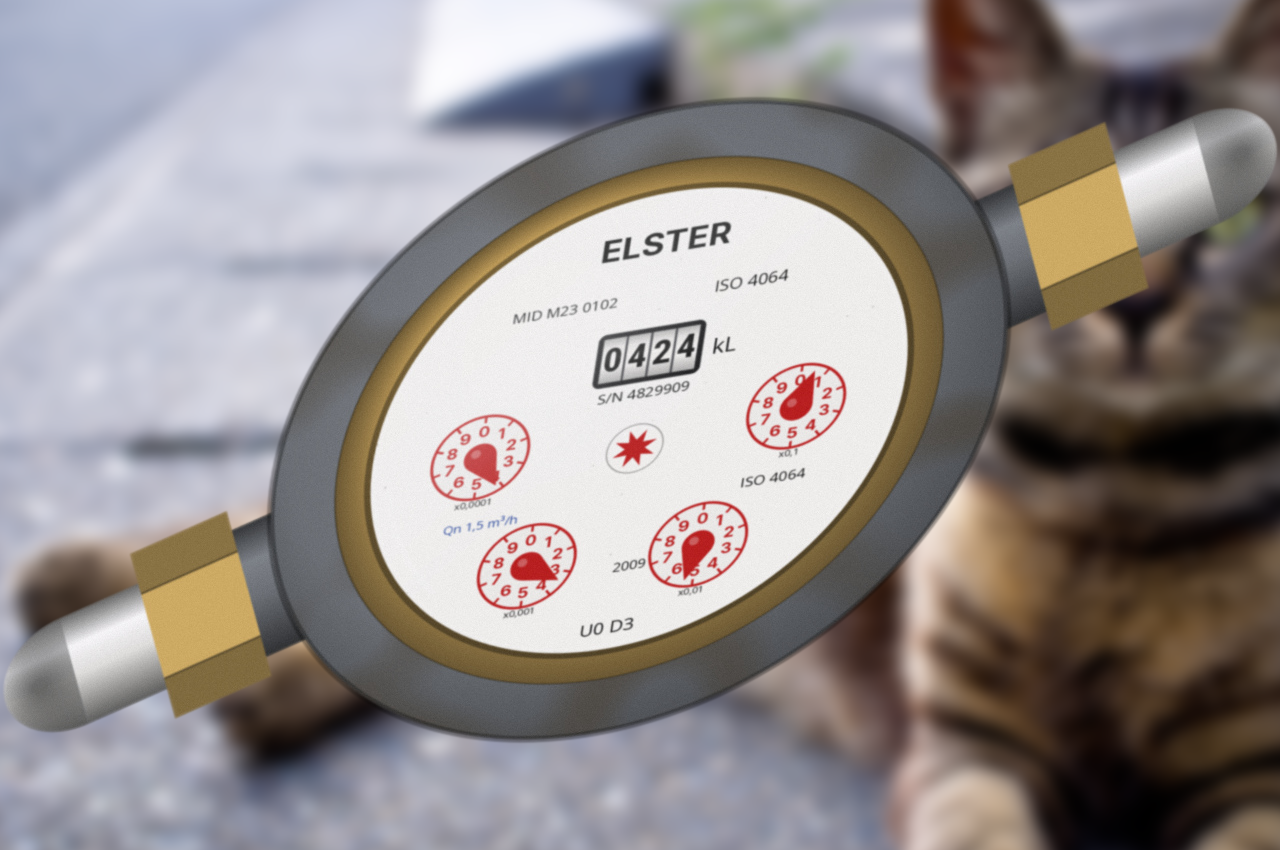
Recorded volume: 424.0534
